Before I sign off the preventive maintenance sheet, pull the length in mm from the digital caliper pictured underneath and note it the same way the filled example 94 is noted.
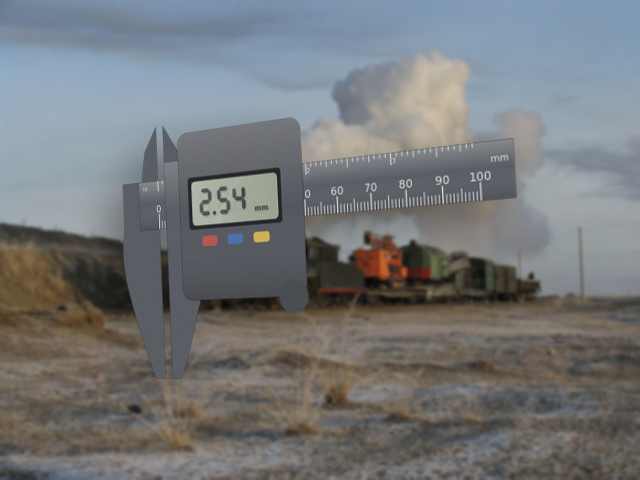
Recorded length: 2.54
